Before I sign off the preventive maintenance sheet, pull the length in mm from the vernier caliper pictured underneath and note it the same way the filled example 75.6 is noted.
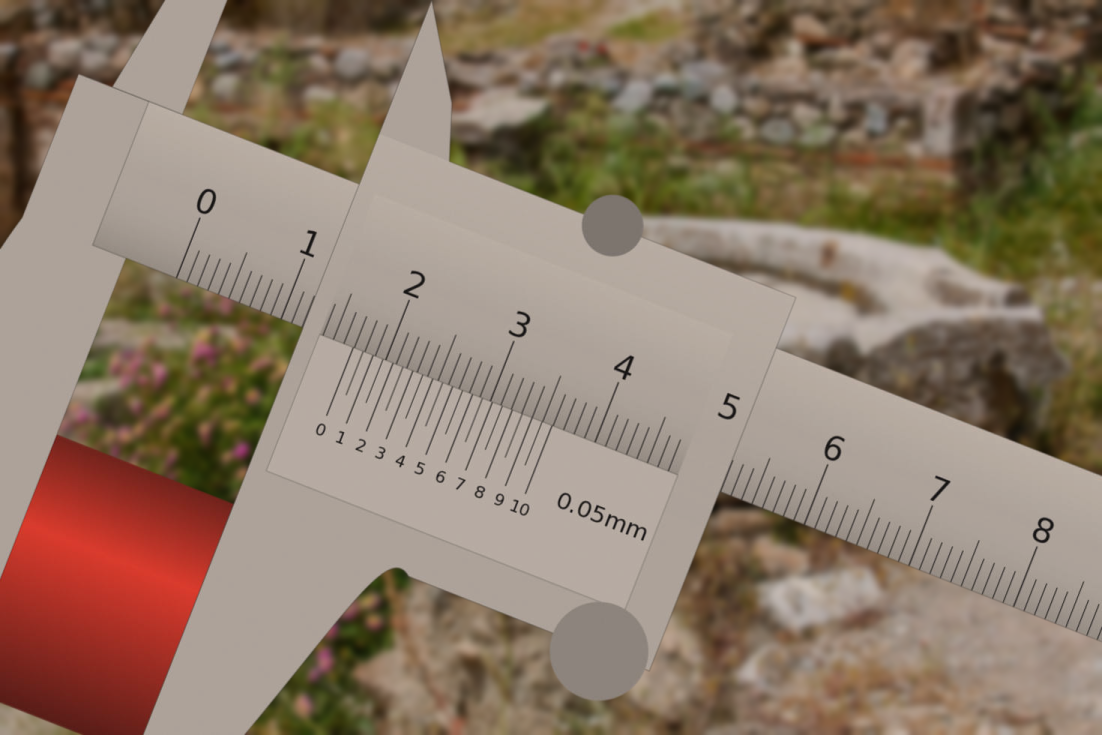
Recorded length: 16.9
